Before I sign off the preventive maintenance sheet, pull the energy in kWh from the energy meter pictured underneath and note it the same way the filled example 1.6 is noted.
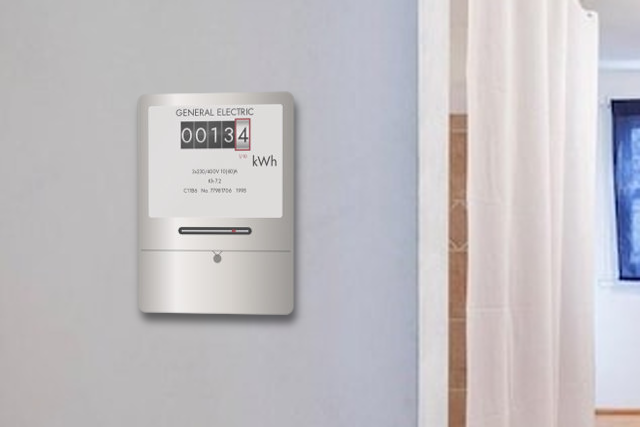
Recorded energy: 13.4
